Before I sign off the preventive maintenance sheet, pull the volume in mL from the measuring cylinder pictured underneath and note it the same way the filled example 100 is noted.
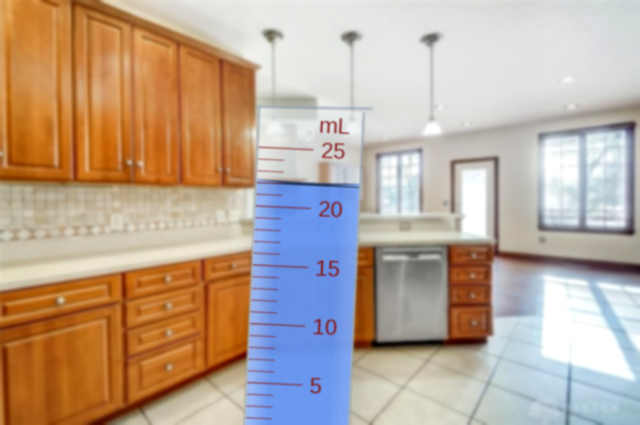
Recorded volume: 22
